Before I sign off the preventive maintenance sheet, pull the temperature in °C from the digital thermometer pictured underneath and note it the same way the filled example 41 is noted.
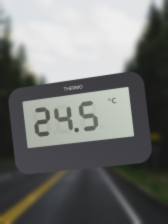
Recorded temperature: 24.5
